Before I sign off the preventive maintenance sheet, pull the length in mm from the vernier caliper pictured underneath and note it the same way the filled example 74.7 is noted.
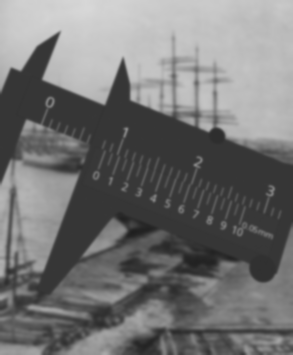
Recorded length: 8.4
